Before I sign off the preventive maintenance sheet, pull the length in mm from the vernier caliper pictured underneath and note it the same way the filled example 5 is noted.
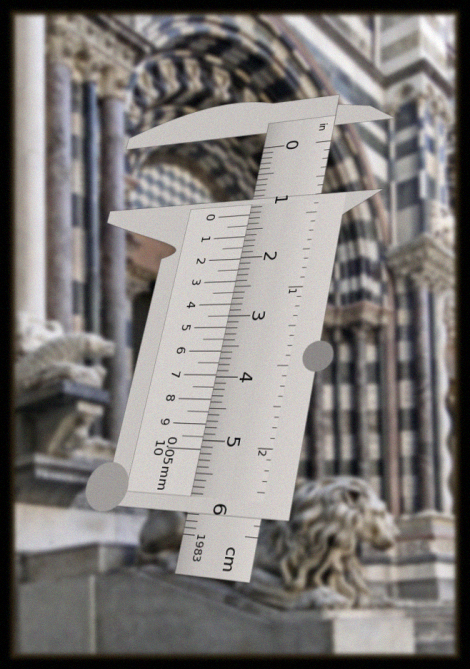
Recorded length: 12.4
